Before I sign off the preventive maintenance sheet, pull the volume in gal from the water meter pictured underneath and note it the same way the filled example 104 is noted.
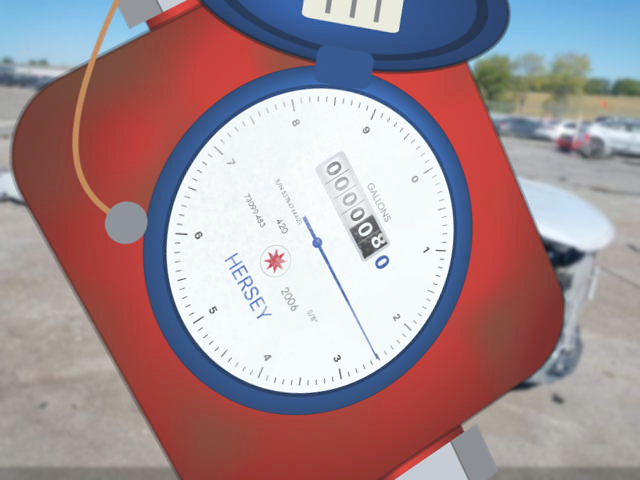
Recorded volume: 82.5
